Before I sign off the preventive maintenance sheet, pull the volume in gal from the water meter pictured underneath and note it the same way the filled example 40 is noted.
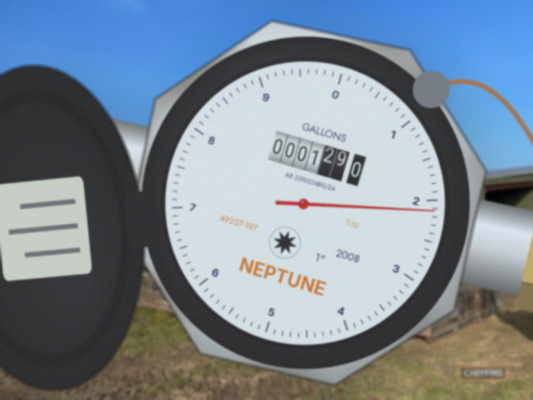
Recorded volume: 1292.1
